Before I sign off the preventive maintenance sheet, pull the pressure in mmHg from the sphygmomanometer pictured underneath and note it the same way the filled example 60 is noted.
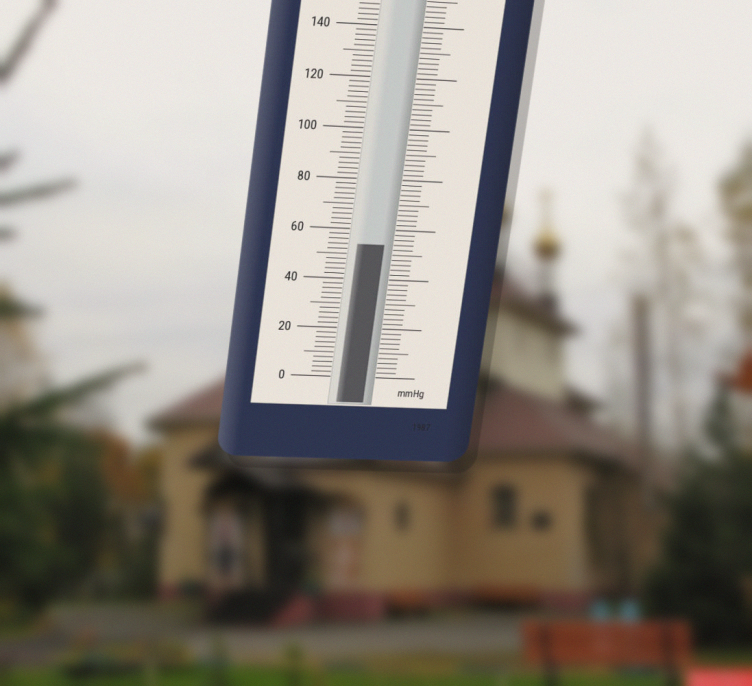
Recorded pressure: 54
